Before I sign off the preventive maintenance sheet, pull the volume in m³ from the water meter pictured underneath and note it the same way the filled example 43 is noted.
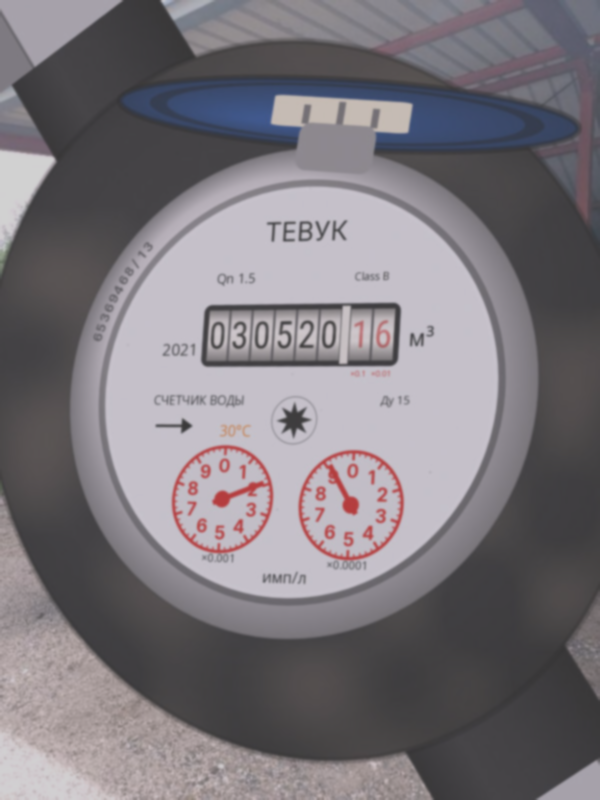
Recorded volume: 30520.1619
